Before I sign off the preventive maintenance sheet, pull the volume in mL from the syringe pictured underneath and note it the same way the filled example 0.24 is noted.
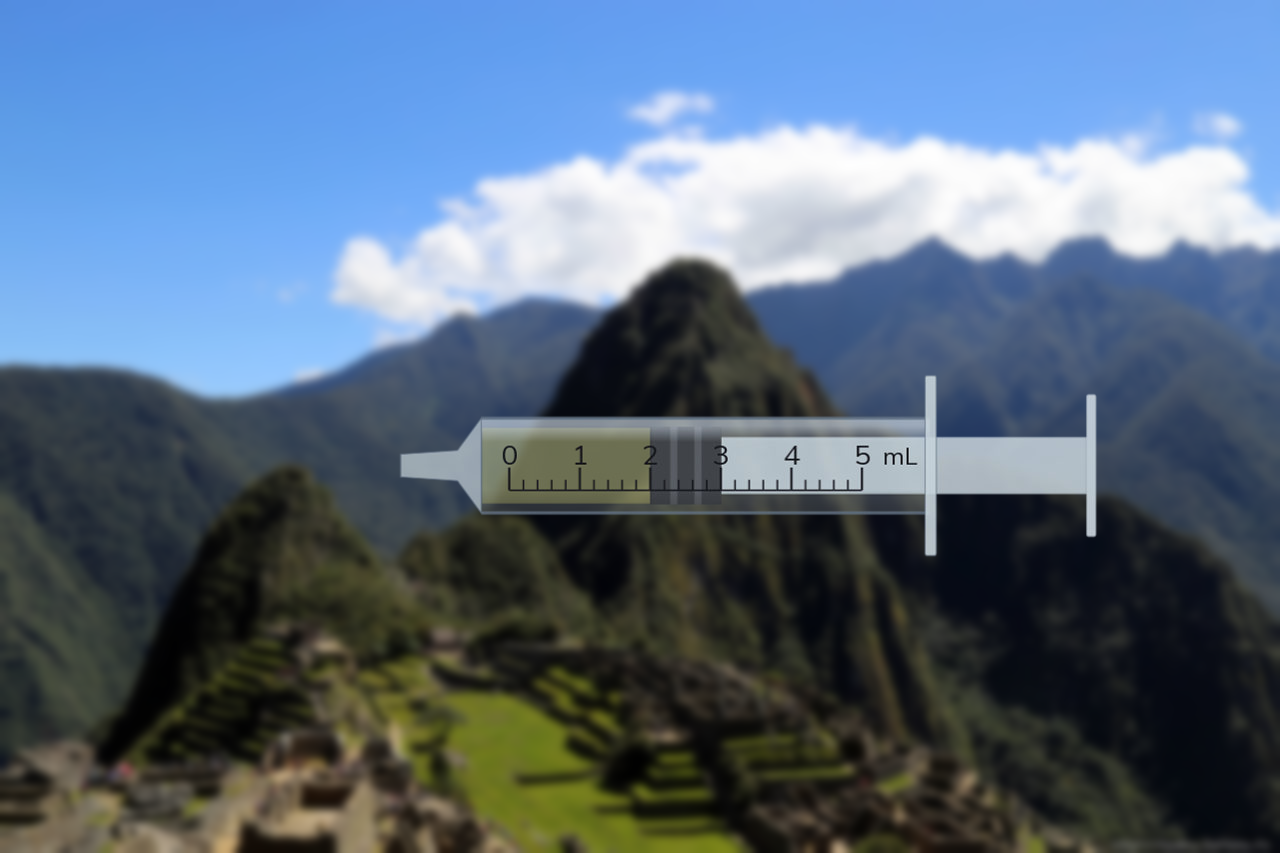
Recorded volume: 2
